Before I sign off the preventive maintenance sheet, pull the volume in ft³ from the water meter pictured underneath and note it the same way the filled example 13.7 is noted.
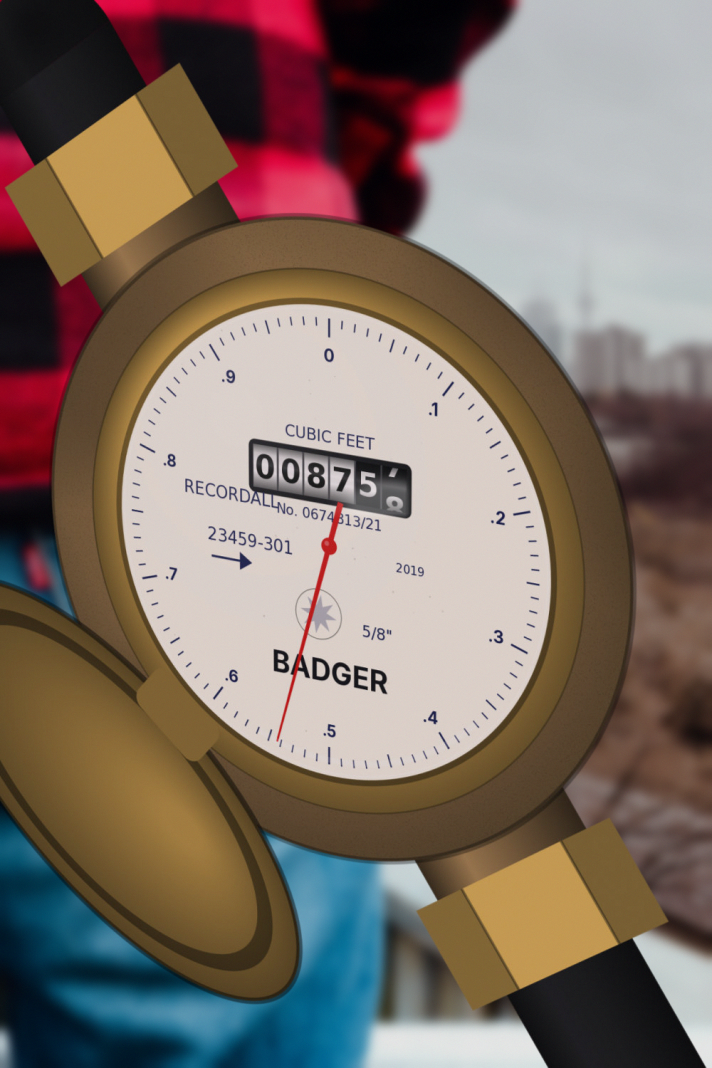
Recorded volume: 8757.54
